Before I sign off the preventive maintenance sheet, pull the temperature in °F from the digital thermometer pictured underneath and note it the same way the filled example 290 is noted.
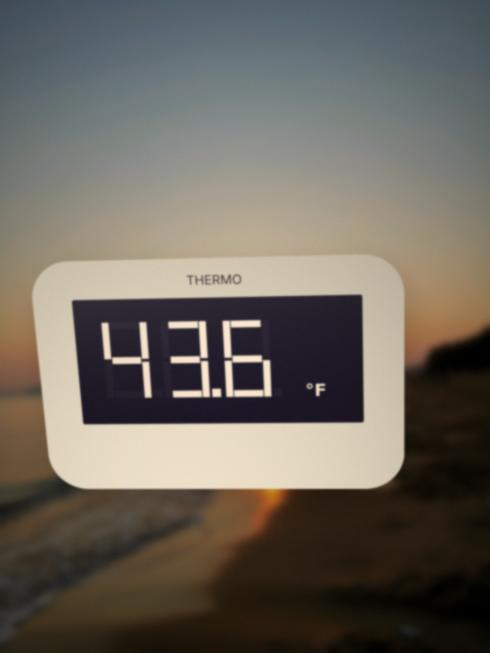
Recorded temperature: 43.6
